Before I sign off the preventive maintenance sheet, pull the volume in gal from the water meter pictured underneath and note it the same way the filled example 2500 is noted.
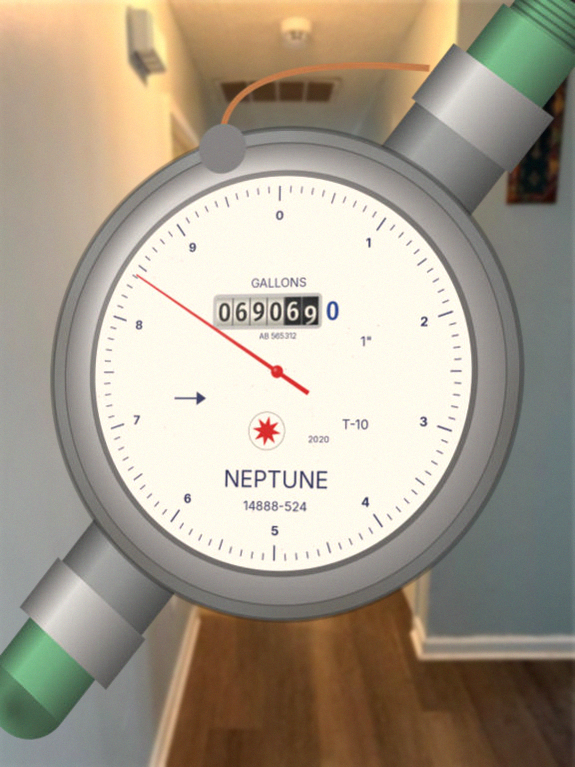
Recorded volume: 690688.4
